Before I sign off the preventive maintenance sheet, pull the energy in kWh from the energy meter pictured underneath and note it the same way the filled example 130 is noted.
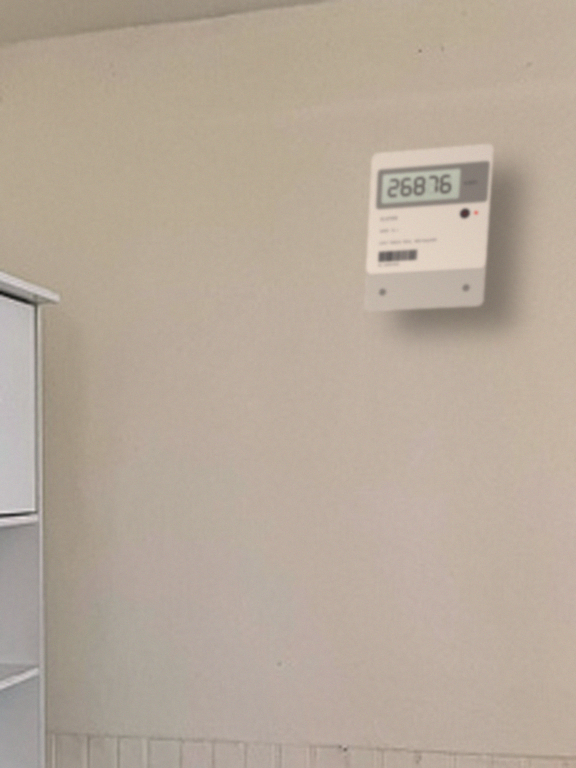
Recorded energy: 26876
